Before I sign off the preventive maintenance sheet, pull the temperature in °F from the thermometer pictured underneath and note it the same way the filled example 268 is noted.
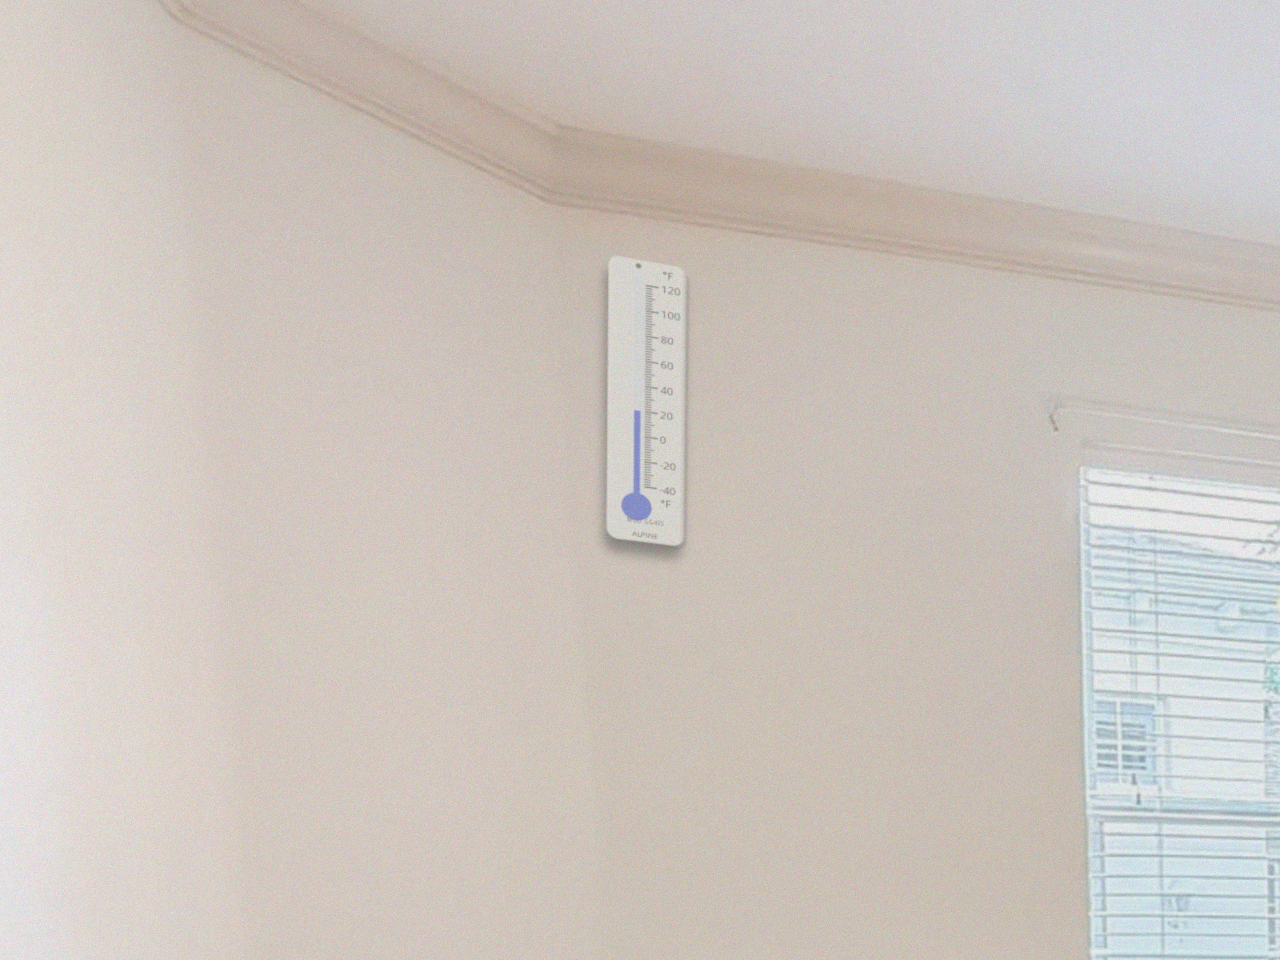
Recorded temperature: 20
